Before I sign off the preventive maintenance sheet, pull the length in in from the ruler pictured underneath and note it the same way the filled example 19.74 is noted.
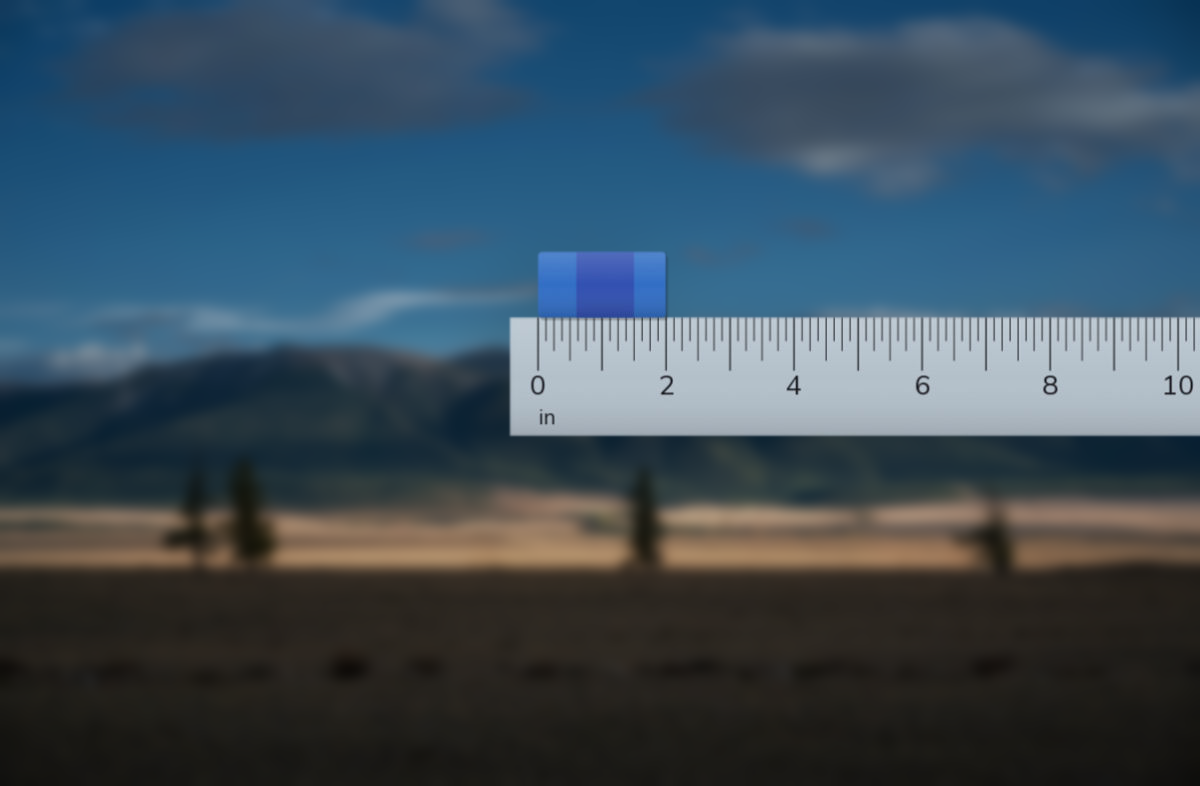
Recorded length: 2
